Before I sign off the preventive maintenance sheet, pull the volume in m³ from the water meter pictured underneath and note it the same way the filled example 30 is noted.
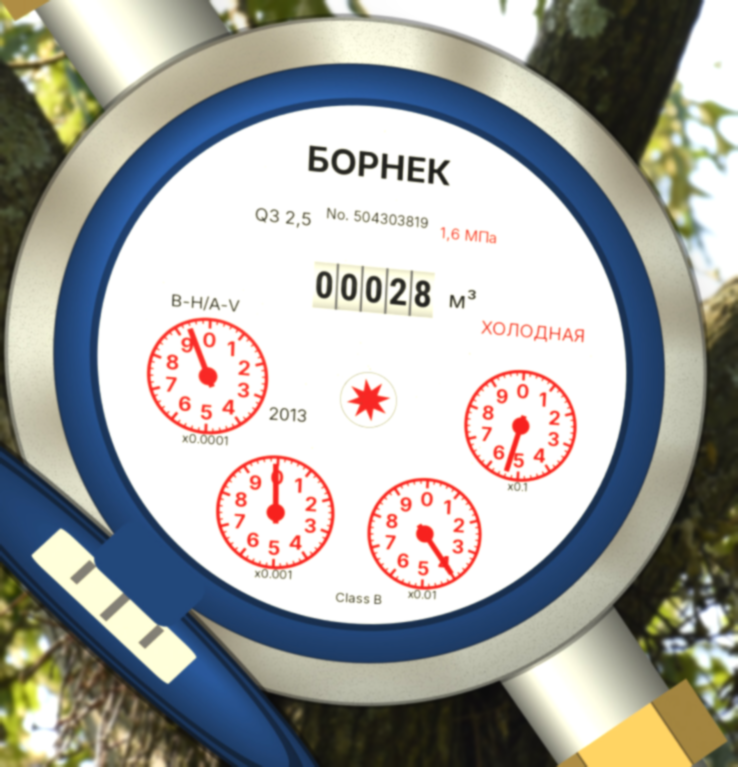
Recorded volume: 28.5399
